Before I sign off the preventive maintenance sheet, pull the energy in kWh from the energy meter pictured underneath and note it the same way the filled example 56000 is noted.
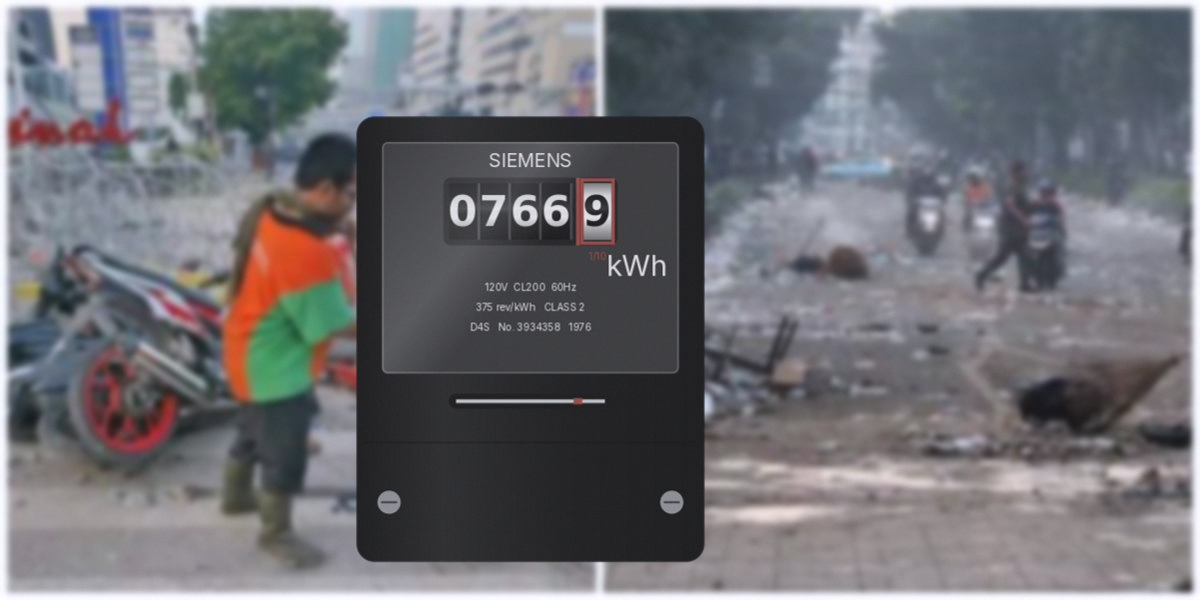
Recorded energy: 766.9
